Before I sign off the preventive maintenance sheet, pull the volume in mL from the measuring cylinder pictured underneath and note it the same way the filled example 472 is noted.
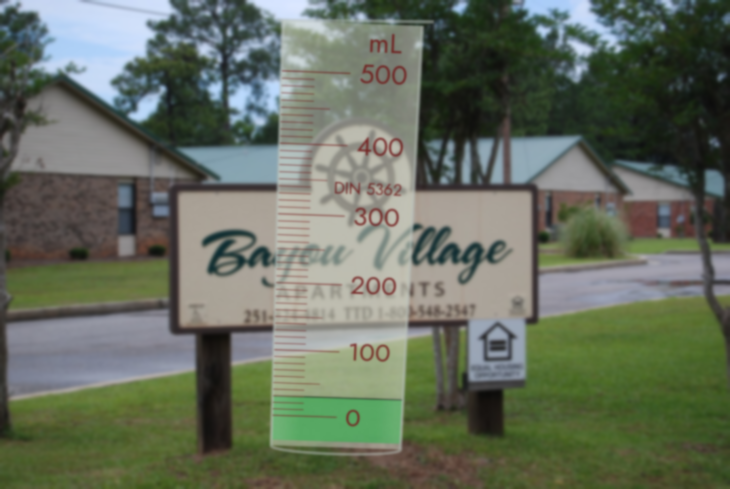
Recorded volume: 30
